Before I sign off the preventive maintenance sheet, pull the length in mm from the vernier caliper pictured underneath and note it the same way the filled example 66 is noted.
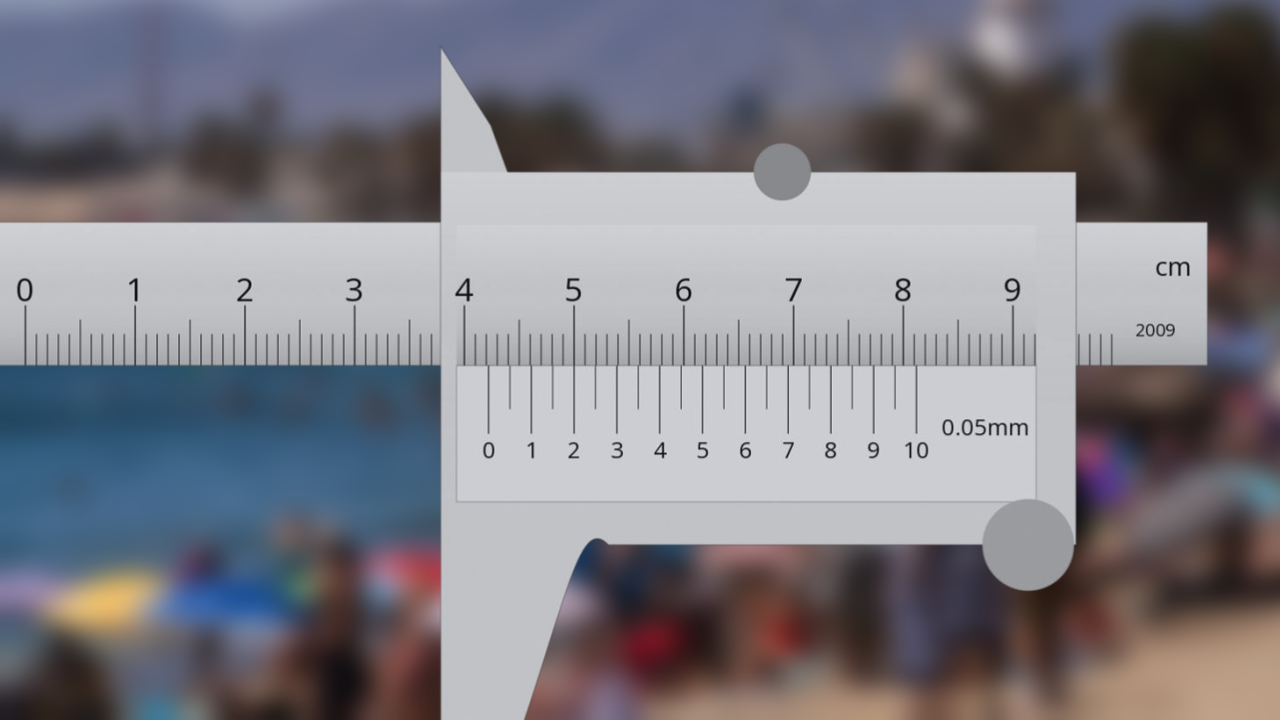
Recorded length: 42.2
